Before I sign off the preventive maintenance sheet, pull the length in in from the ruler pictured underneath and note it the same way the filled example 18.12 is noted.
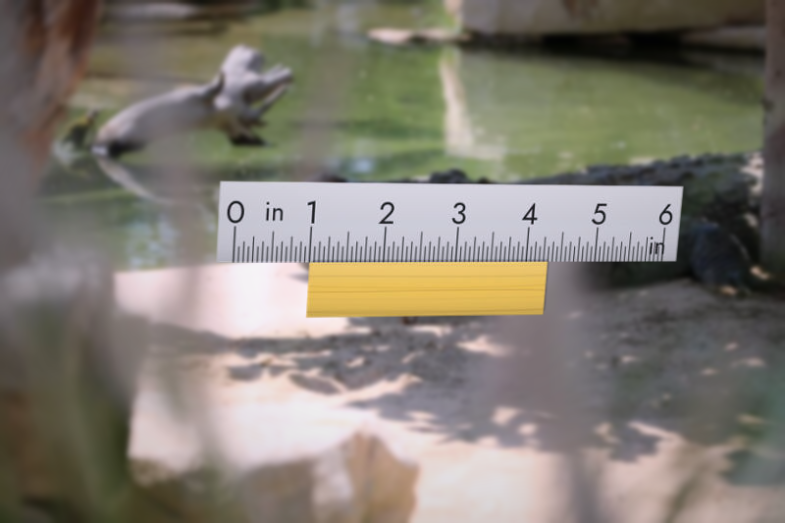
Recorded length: 3.3125
